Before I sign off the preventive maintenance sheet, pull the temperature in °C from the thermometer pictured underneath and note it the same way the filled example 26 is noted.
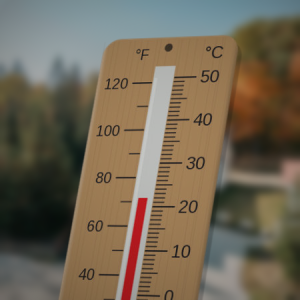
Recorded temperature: 22
